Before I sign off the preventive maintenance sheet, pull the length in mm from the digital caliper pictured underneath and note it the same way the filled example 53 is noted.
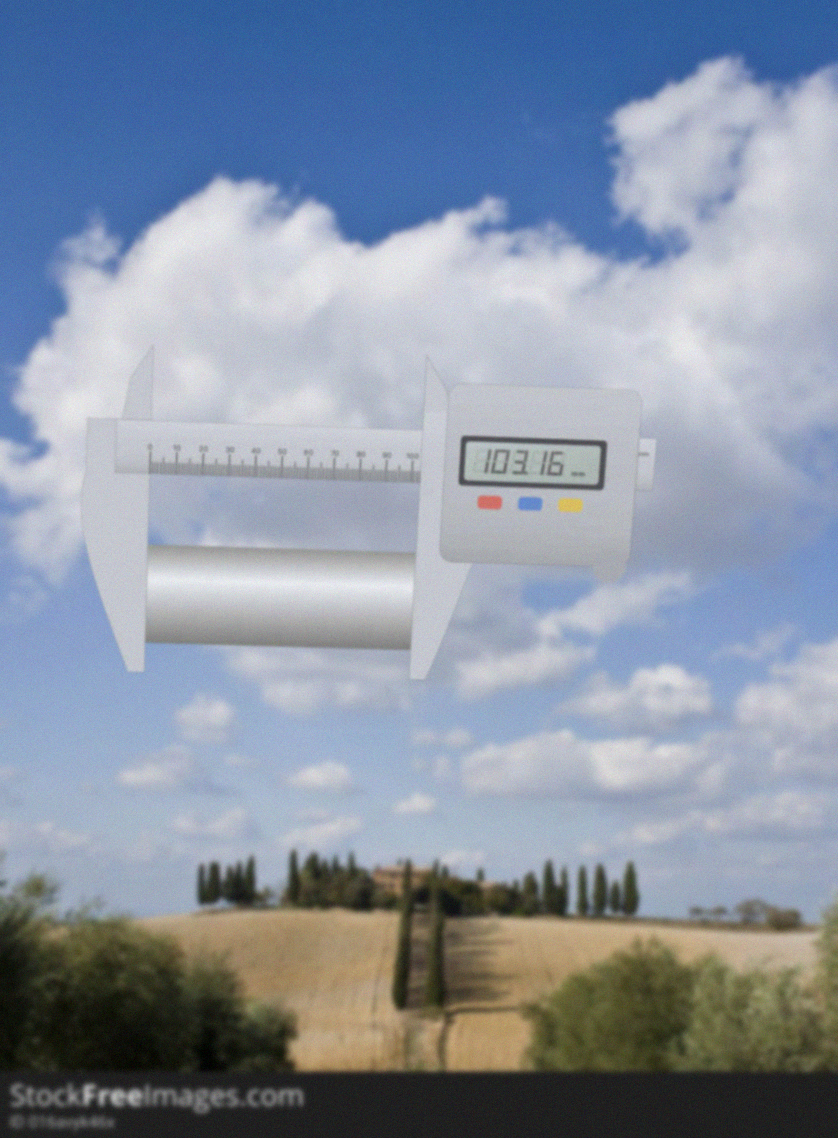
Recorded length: 103.16
